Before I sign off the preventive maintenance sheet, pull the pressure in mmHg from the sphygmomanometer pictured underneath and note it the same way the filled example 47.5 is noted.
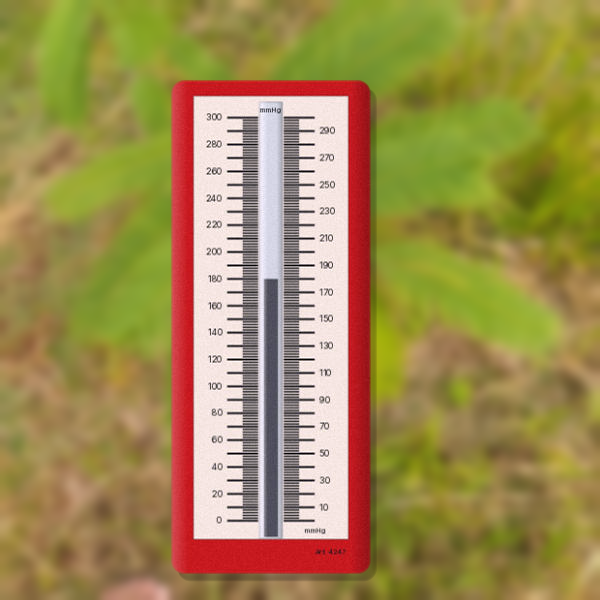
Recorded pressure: 180
